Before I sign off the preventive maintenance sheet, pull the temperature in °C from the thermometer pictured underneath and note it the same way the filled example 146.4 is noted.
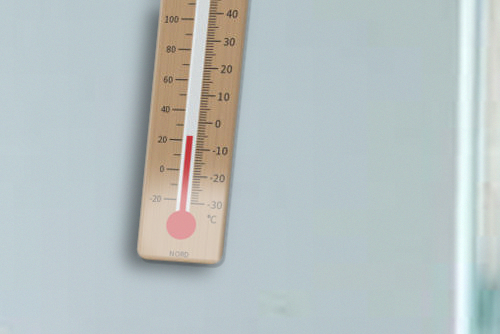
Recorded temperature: -5
